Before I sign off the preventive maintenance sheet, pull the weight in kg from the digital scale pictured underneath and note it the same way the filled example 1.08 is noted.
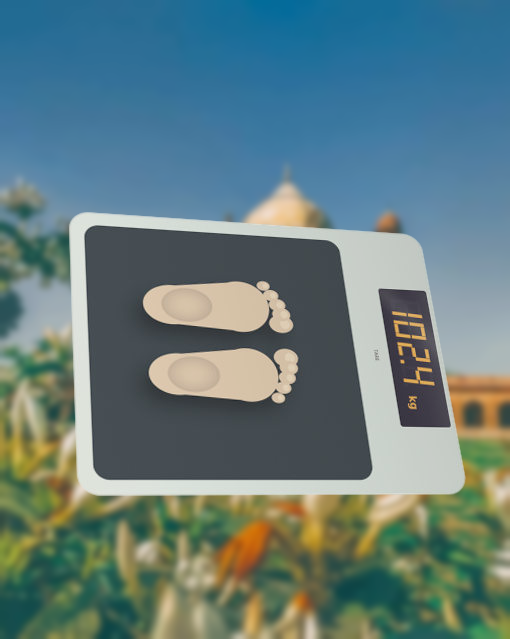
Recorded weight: 102.4
